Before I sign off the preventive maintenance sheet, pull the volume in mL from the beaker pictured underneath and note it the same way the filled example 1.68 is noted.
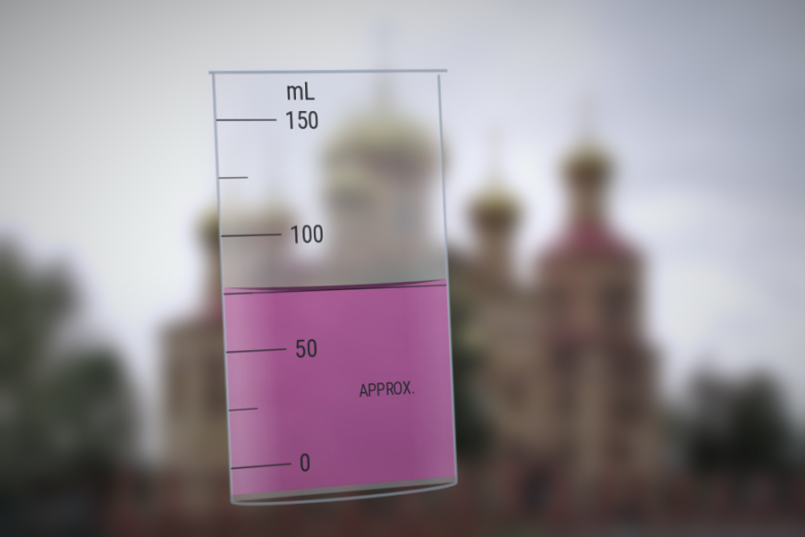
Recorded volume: 75
